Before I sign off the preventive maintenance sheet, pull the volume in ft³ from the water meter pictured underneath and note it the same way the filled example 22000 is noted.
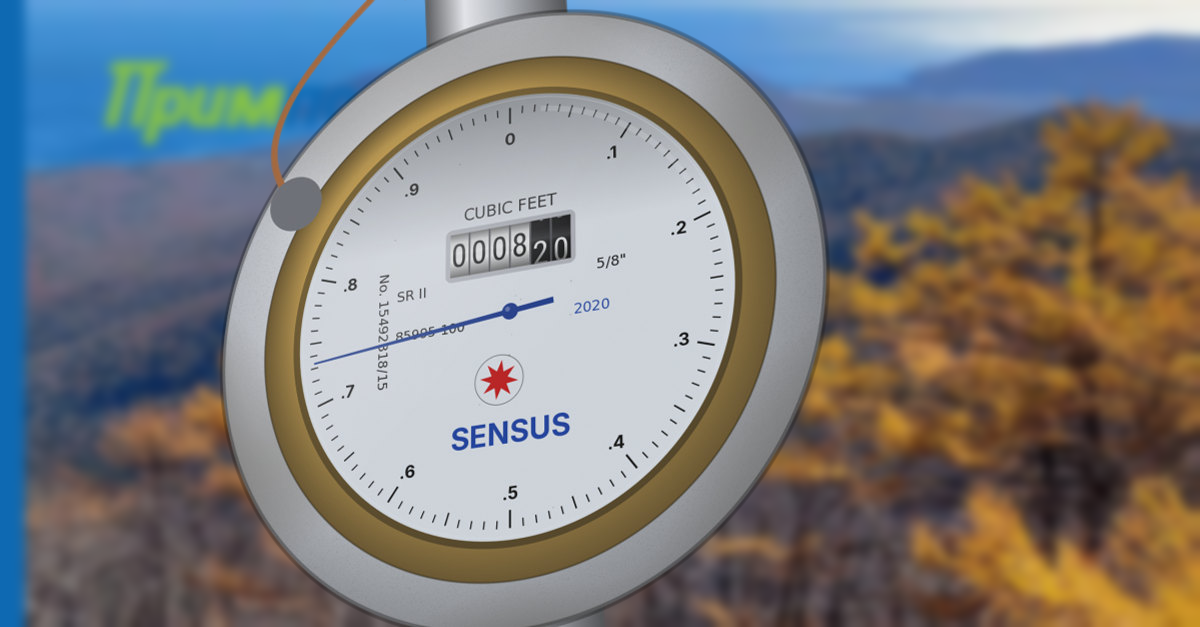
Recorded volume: 819.73
